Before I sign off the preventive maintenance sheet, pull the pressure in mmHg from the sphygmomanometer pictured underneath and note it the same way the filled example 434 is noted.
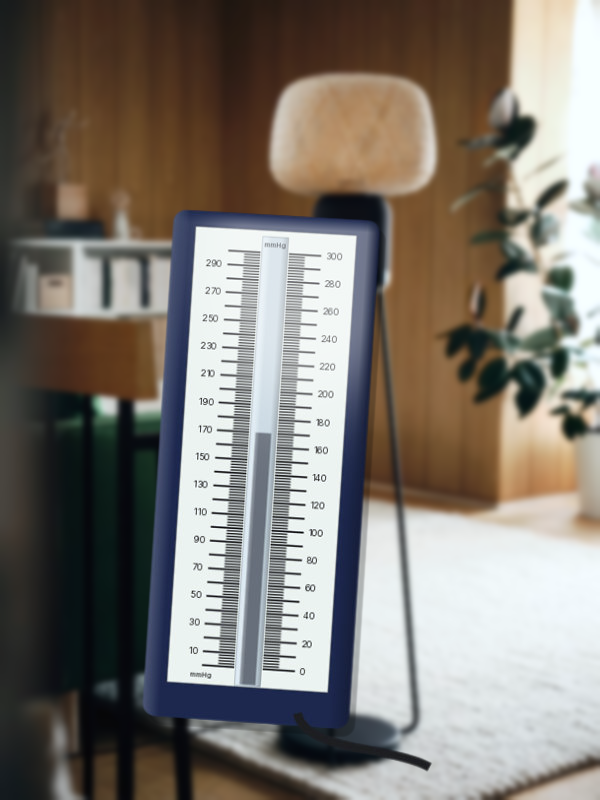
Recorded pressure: 170
